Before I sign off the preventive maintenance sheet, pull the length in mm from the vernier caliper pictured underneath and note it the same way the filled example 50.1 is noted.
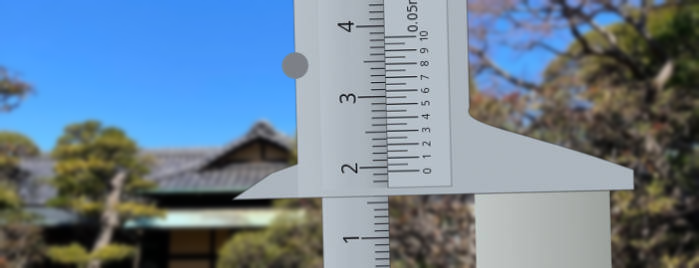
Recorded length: 19.4
